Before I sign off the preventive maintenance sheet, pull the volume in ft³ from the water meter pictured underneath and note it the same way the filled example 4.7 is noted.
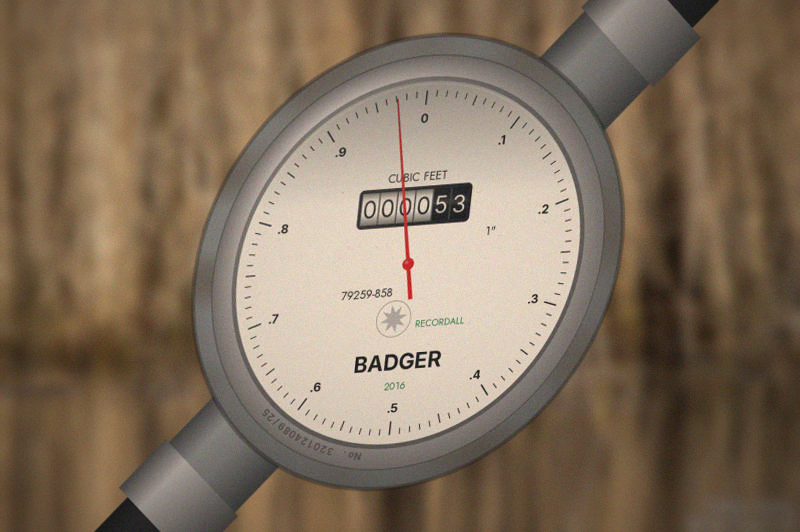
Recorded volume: 52.97
